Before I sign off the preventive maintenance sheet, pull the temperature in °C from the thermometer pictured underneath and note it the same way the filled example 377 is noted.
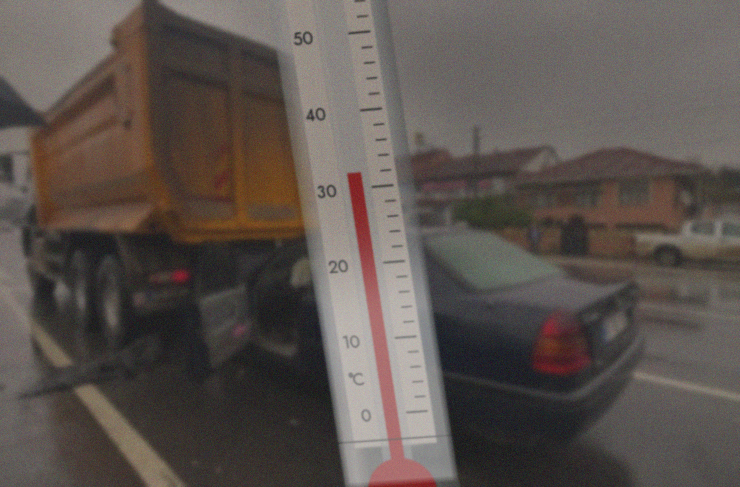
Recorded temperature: 32
